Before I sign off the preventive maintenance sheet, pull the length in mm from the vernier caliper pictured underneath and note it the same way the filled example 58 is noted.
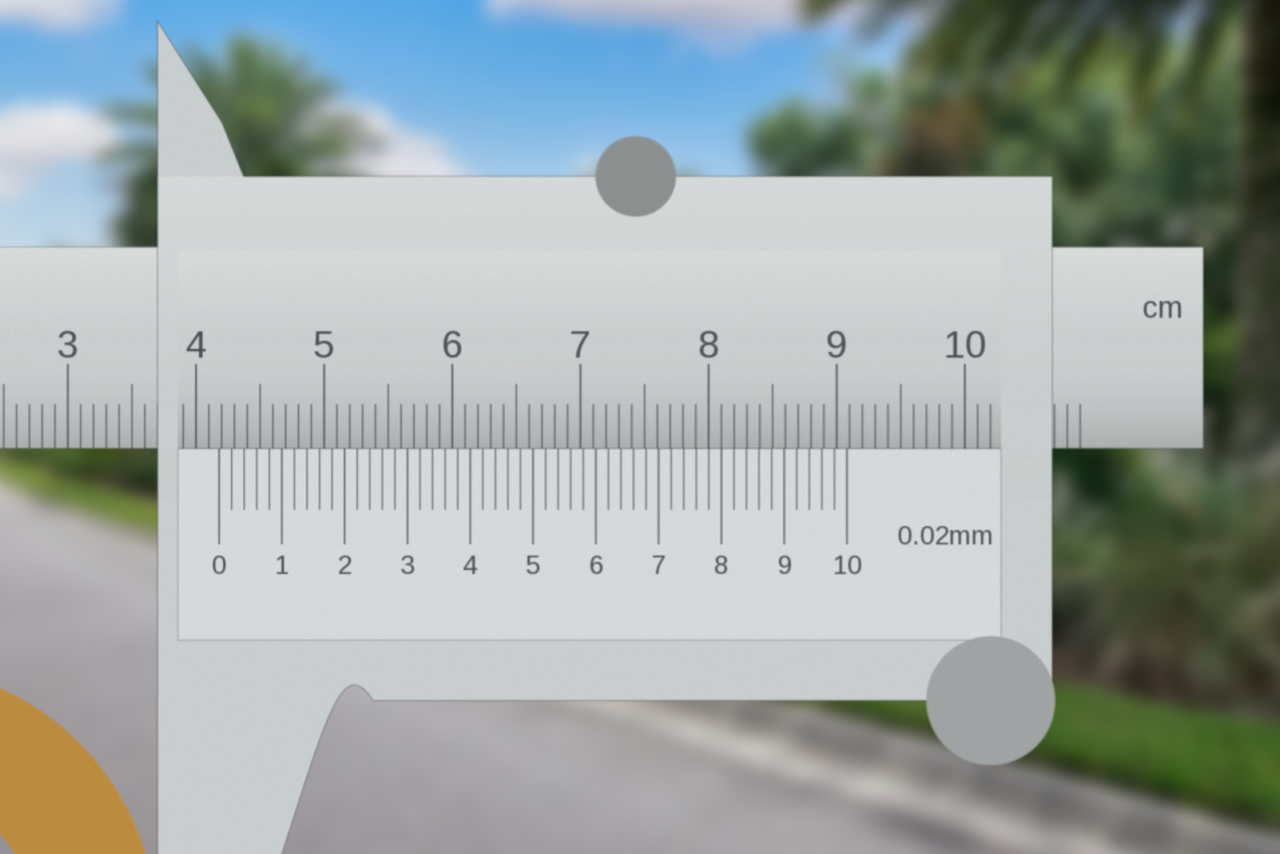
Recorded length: 41.8
